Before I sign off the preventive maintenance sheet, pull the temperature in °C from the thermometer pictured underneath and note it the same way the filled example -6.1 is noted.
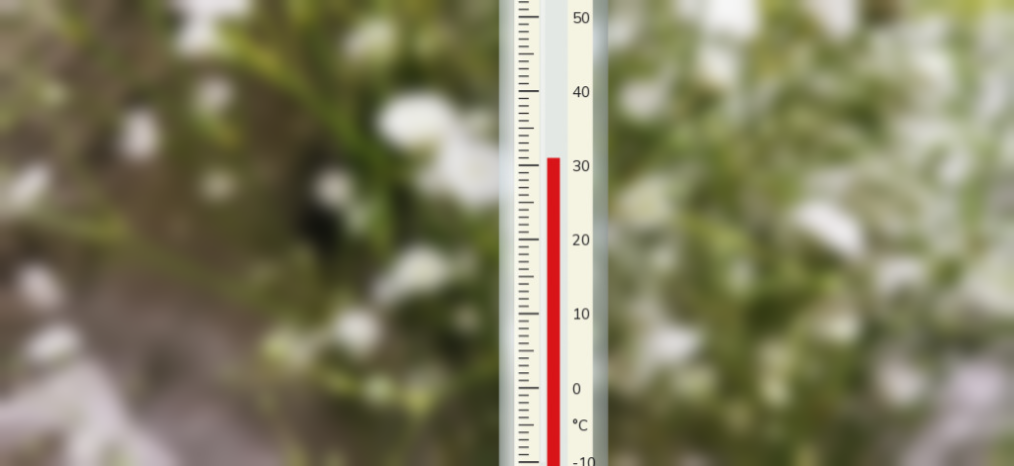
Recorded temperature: 31
